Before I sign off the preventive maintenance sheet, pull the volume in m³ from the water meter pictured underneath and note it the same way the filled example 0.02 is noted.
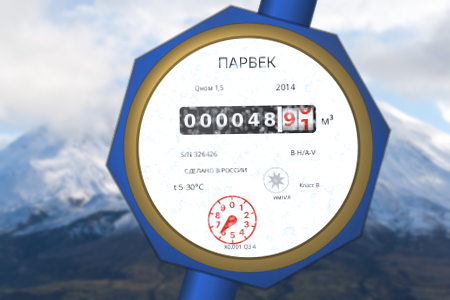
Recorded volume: 48.906
